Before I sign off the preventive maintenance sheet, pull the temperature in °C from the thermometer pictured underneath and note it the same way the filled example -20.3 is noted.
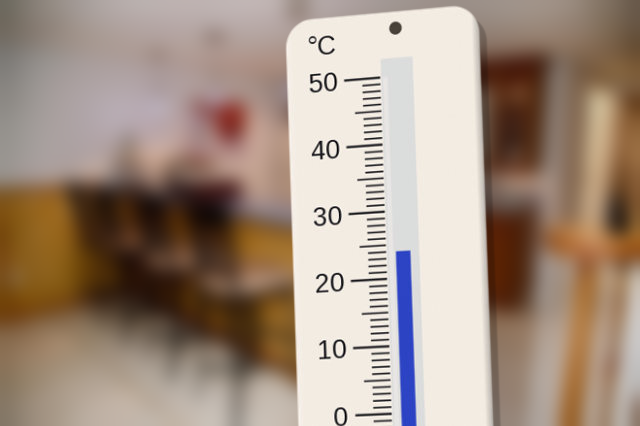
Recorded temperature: 24
